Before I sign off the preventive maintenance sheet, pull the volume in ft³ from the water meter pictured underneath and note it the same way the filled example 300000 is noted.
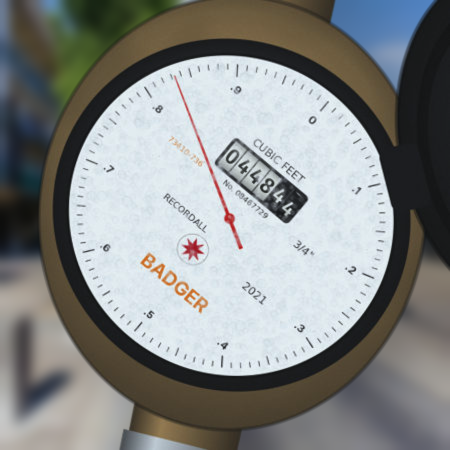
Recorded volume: 44843.83
